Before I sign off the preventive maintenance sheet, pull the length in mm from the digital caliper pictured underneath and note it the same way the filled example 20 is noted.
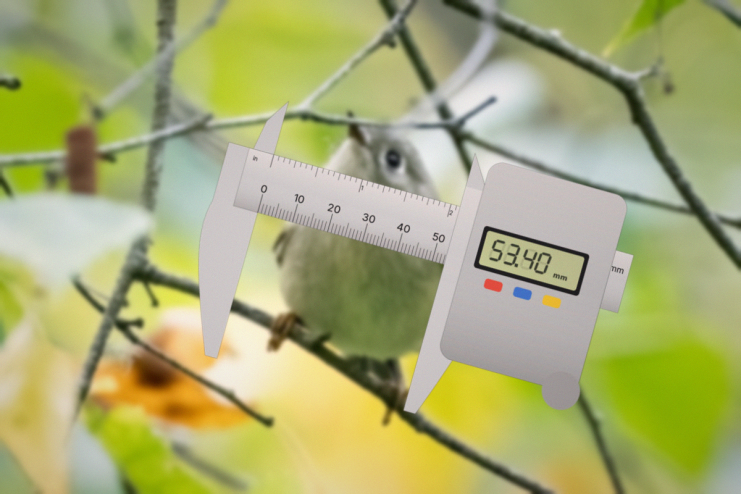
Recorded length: 53.40
